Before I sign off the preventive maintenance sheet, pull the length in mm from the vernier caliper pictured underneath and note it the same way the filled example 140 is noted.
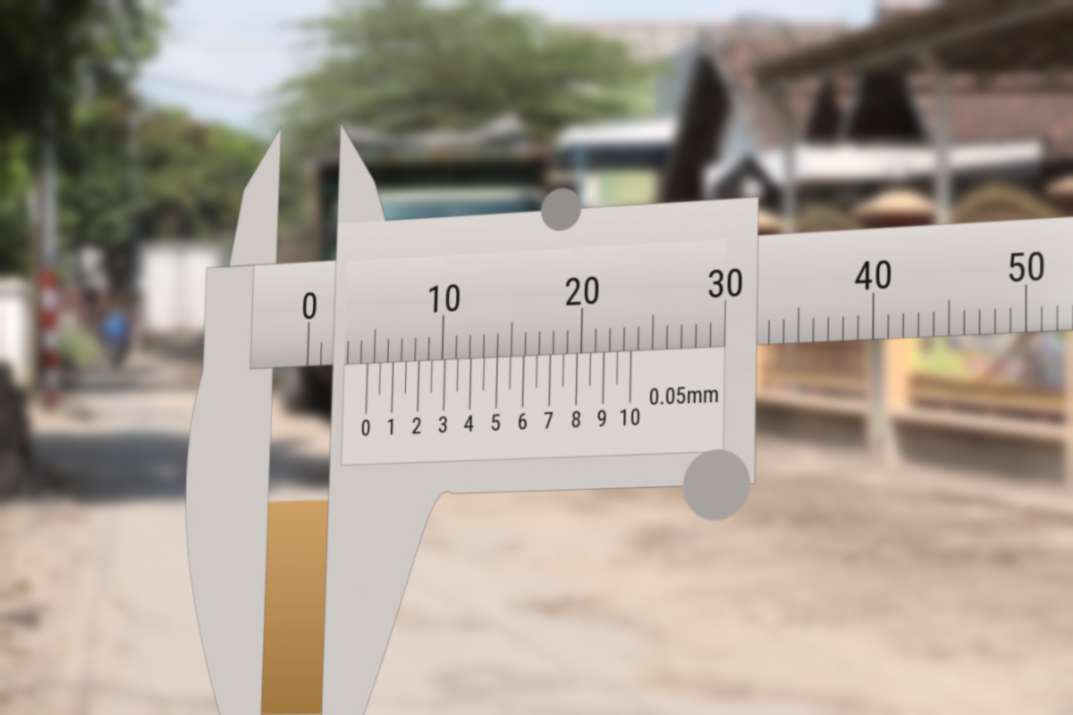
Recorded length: 4.5
